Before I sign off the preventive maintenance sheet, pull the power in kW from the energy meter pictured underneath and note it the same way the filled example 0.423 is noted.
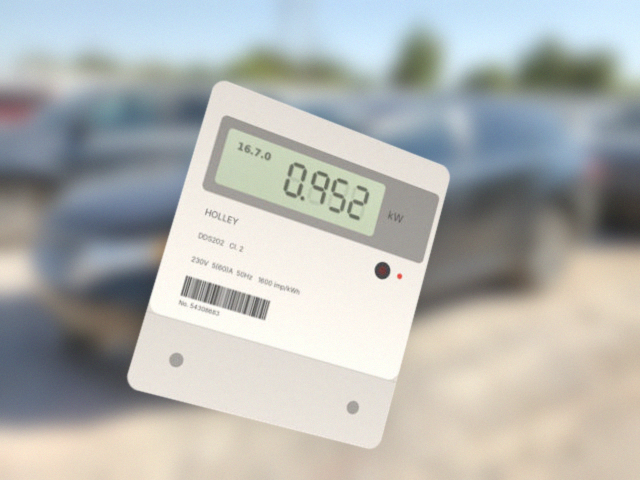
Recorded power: 0.952
